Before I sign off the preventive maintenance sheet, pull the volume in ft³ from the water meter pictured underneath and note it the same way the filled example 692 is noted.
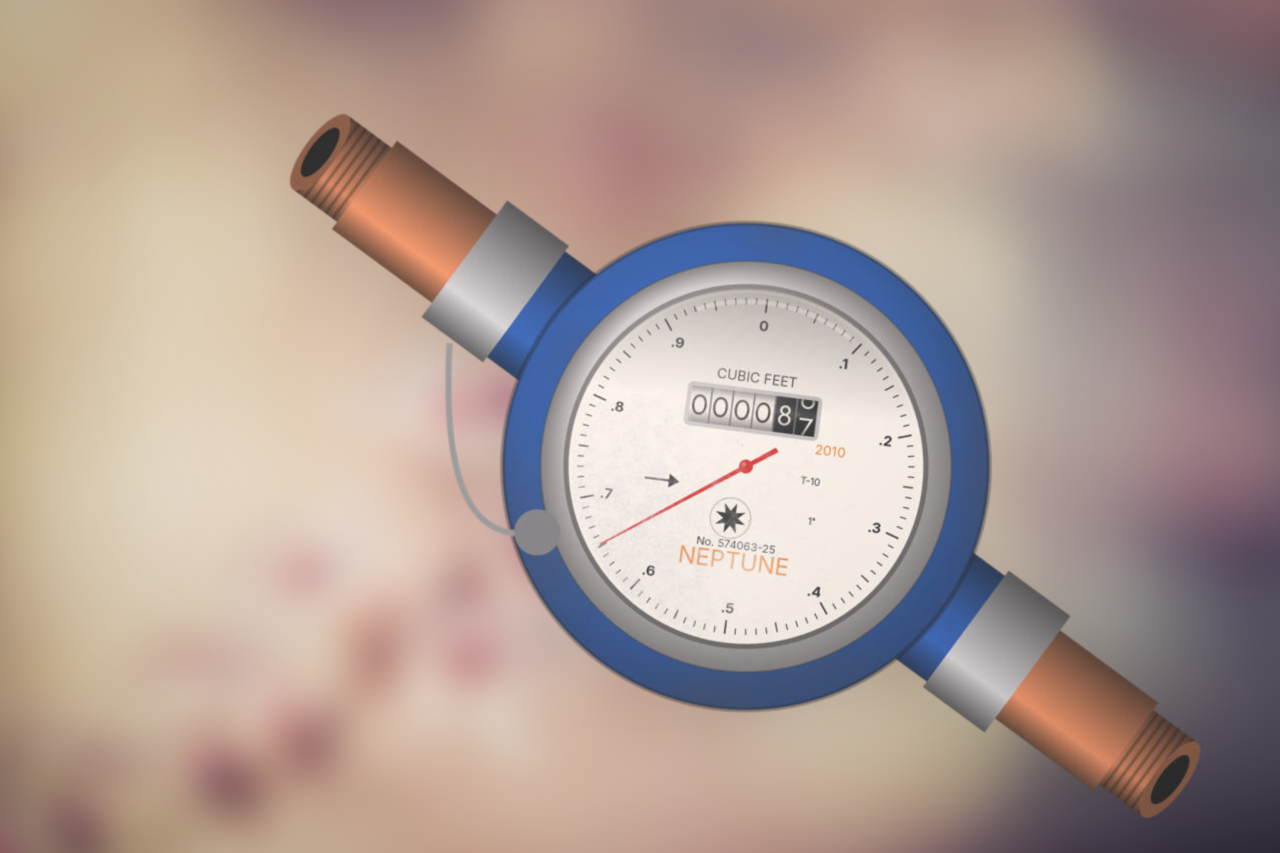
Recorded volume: 86.65
